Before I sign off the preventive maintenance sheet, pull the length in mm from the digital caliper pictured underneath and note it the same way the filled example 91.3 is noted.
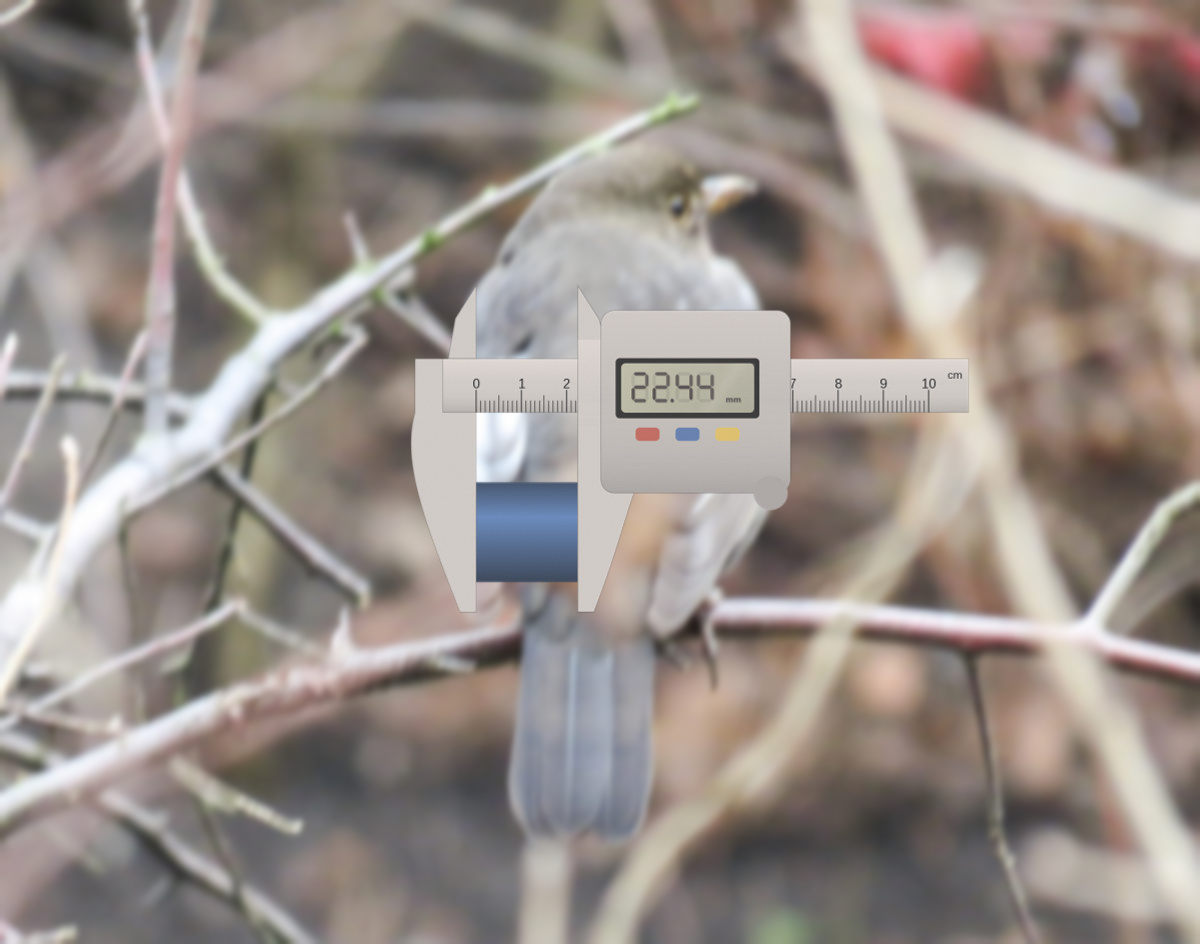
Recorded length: 22.44
